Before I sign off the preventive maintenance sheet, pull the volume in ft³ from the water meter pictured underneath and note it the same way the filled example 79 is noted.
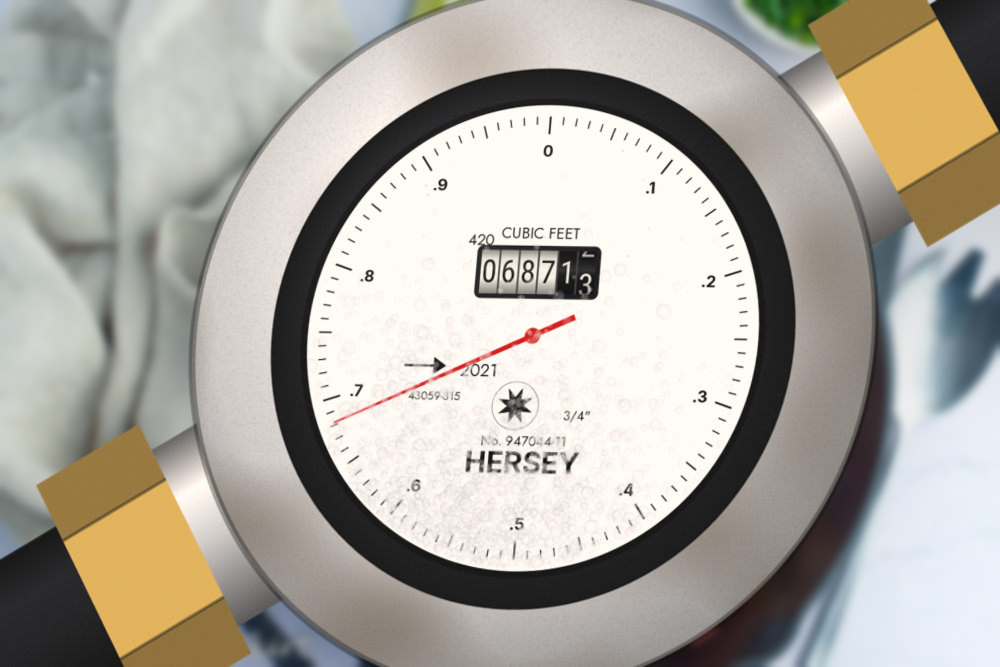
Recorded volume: 68712.68
